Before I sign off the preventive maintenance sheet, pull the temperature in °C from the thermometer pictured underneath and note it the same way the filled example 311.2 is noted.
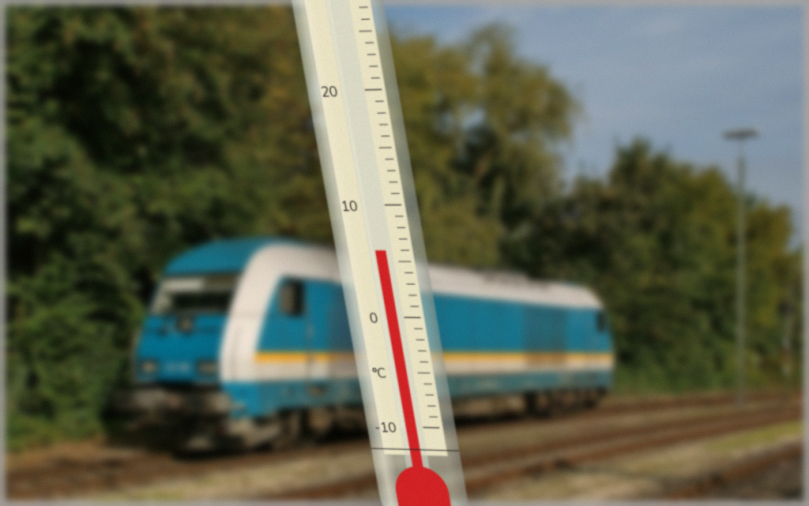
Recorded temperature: 6
